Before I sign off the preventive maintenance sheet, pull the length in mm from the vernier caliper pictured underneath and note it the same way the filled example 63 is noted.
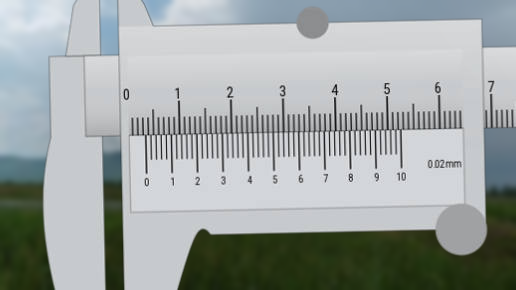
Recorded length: 3.5
